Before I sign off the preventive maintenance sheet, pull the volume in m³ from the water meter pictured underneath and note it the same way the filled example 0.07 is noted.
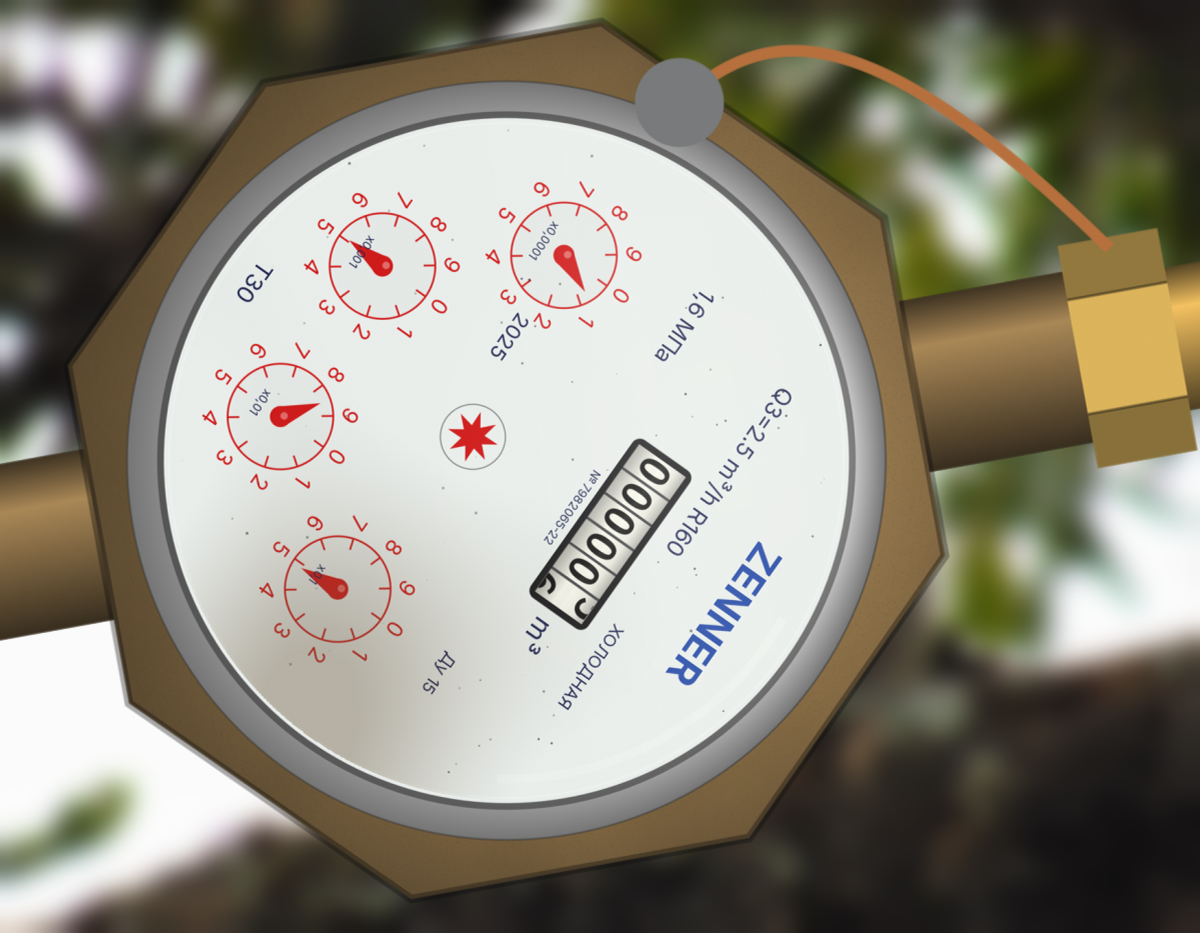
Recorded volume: 5.4850
